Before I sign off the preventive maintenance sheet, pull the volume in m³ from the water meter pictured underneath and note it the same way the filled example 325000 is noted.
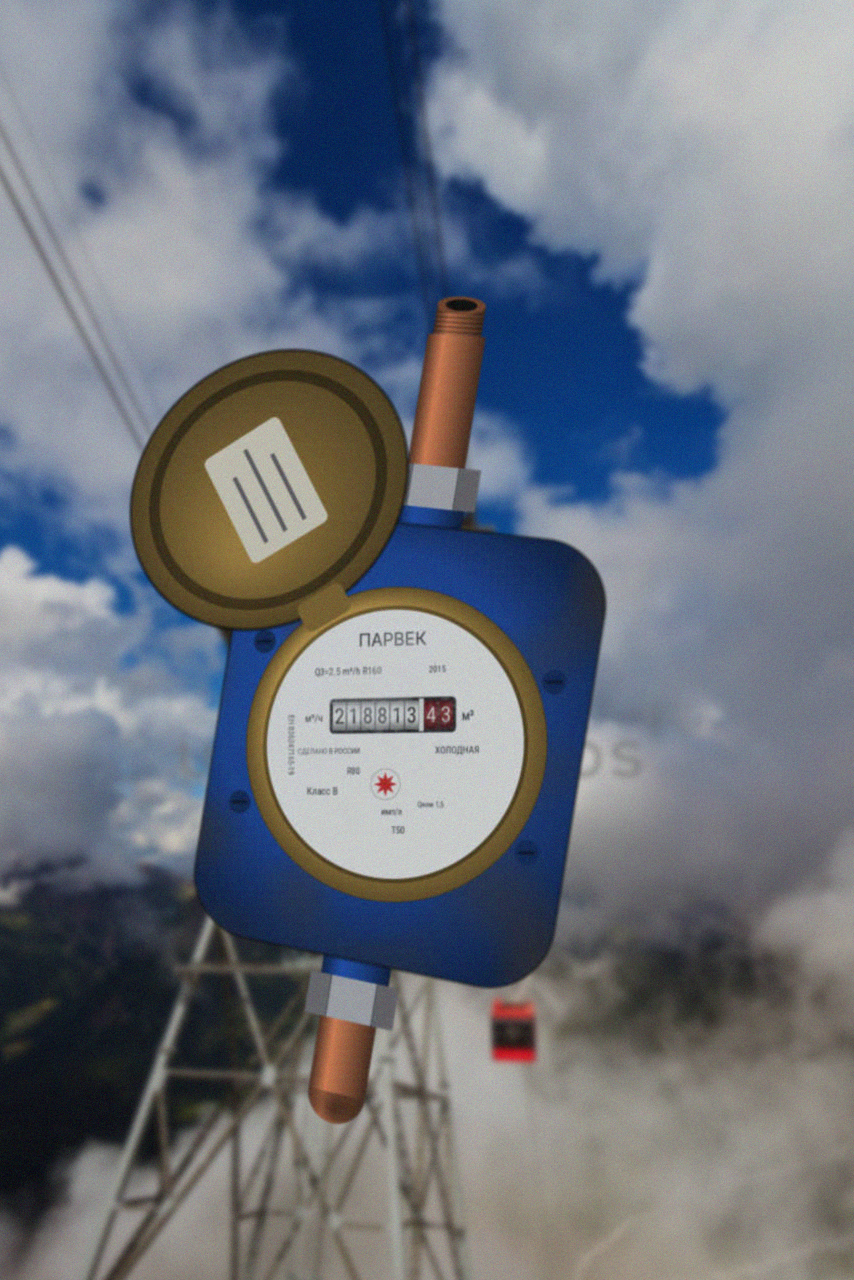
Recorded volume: 218813.43
